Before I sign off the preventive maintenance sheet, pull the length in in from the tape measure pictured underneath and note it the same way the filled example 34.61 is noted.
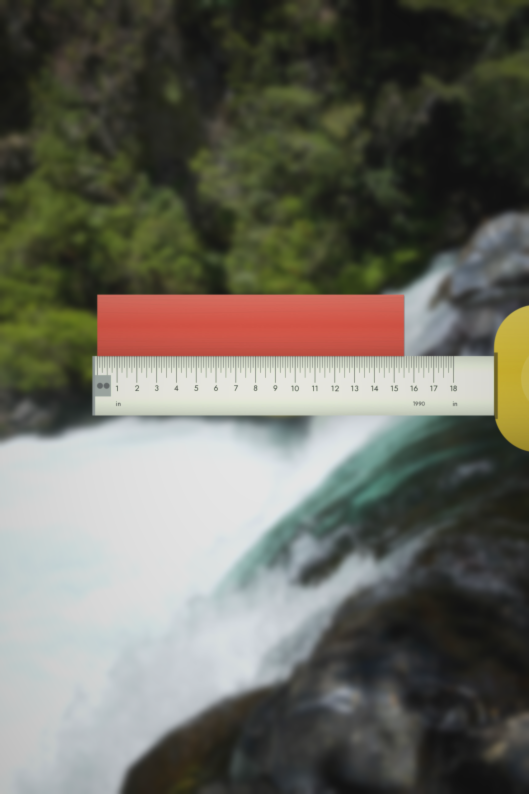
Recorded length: 15.5
